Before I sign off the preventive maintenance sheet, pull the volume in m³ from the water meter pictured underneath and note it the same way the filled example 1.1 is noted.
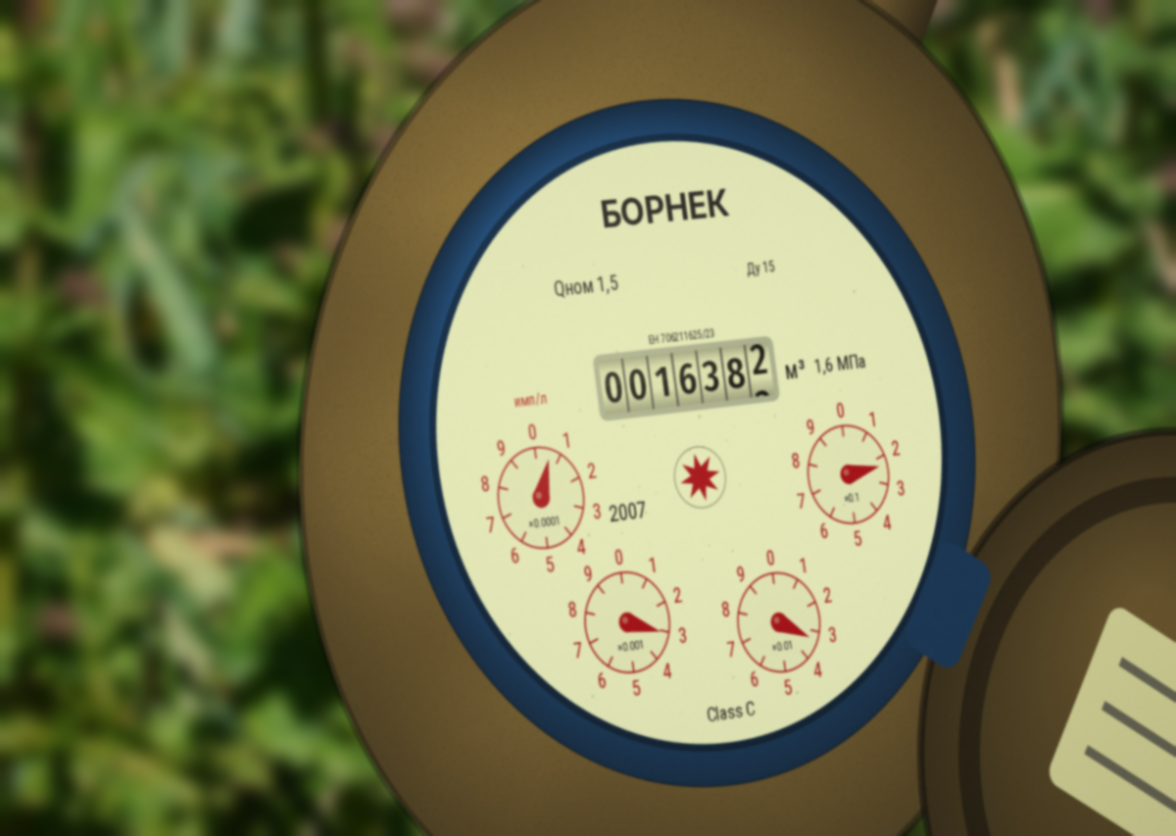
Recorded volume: 16382.2330
